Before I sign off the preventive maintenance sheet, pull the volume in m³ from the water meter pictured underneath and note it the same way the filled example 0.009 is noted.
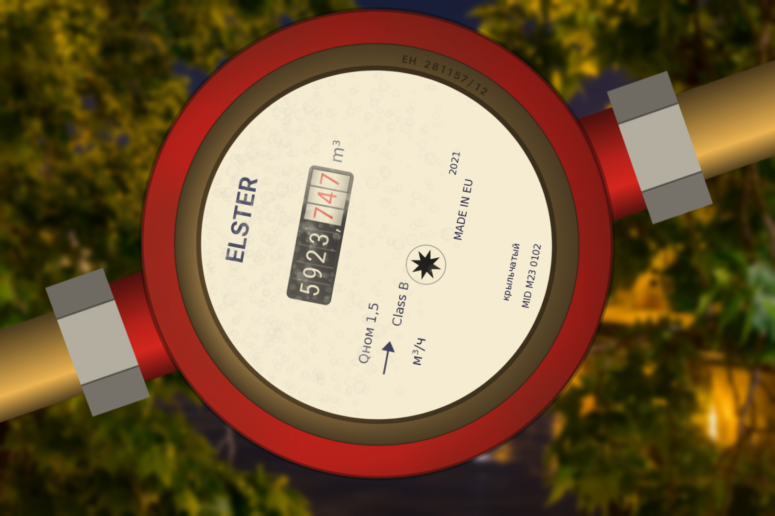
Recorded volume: 5923.747
